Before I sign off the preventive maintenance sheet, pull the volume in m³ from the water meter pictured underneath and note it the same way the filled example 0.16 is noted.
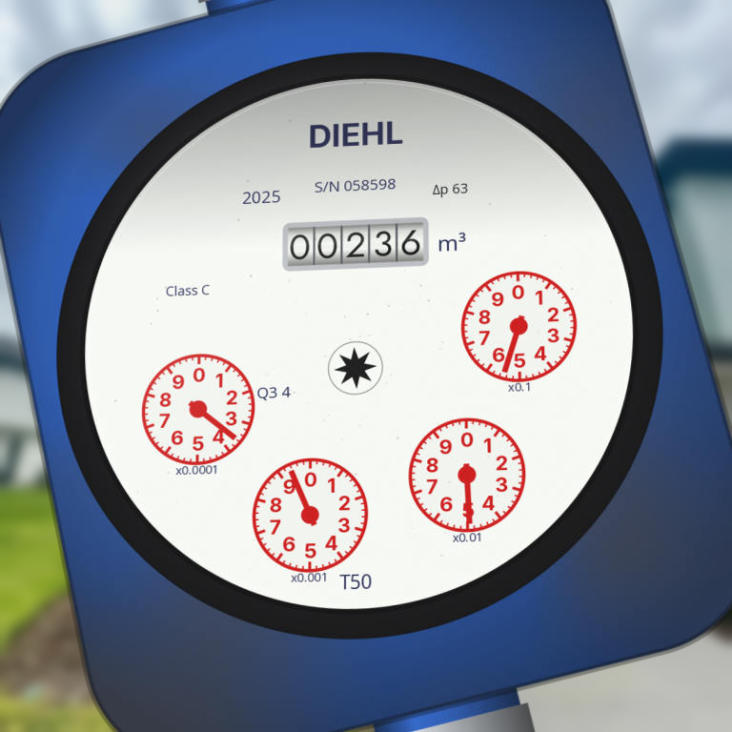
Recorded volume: 236.5493
